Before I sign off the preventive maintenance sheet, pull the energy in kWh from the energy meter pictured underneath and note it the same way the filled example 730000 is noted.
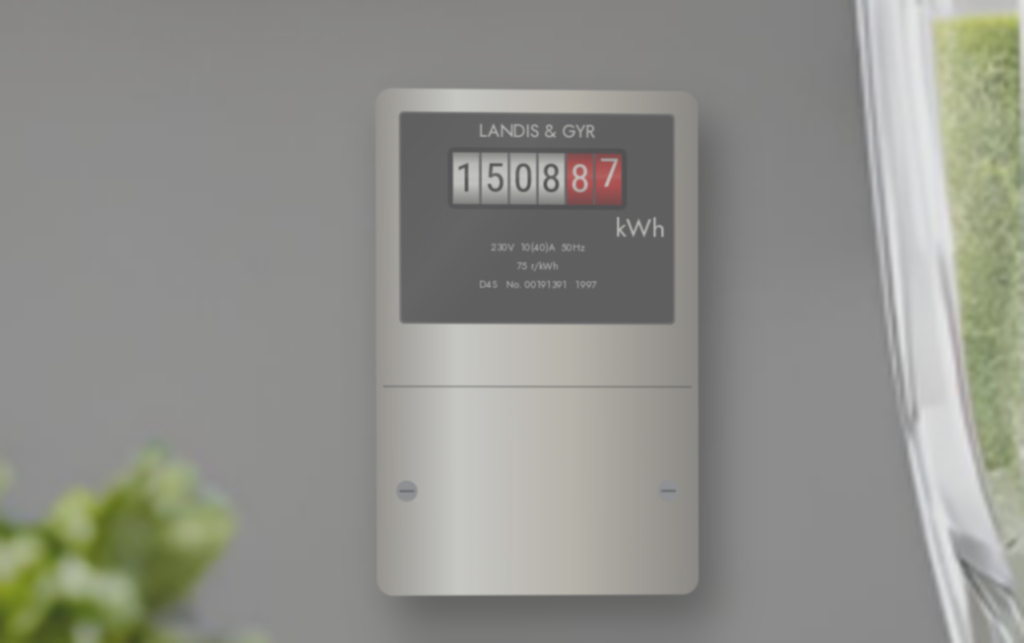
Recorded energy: 1508.87
